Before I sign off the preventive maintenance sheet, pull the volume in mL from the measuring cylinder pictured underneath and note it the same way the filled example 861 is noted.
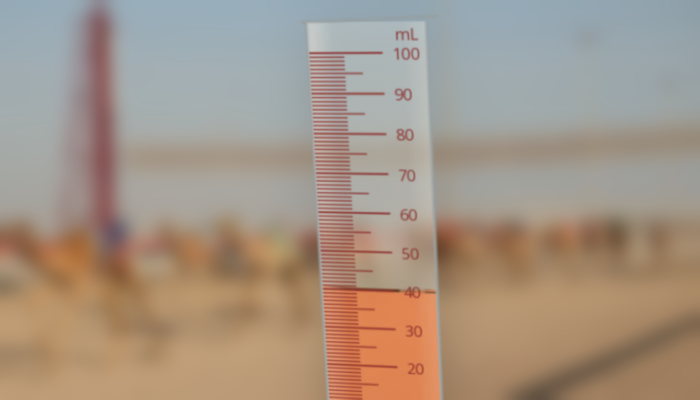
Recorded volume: 40
